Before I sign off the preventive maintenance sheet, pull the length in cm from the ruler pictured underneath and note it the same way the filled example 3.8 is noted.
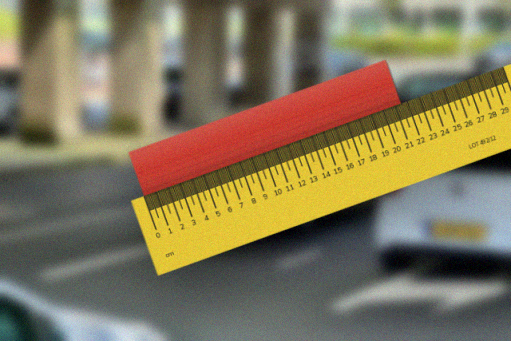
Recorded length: 21.5
